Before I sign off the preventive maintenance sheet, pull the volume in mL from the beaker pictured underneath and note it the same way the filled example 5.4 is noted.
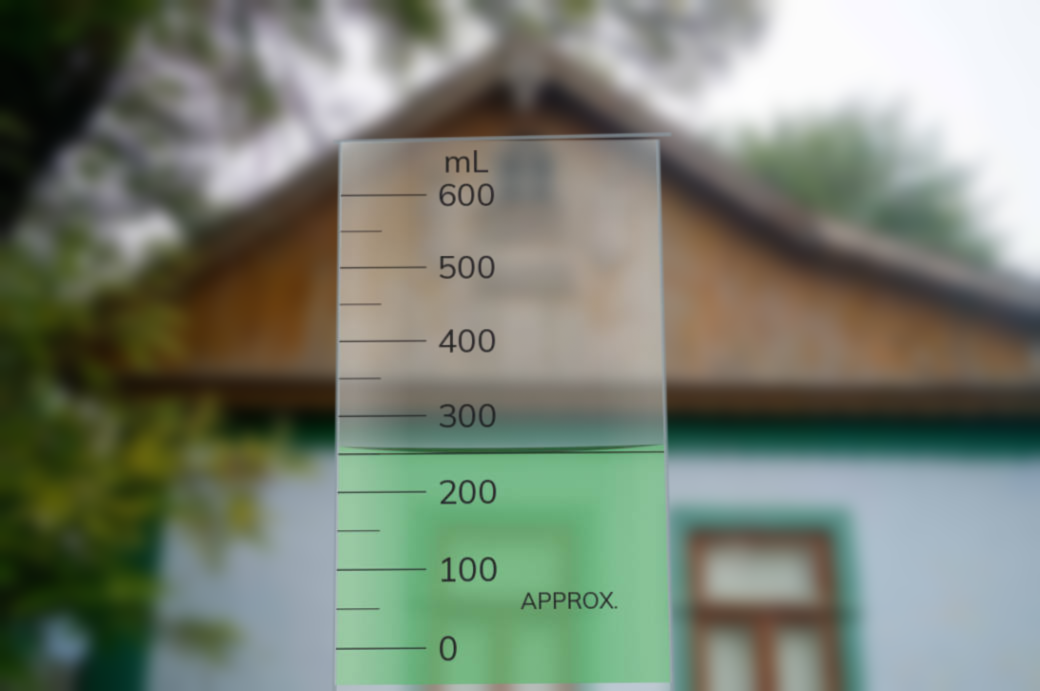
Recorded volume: 250
